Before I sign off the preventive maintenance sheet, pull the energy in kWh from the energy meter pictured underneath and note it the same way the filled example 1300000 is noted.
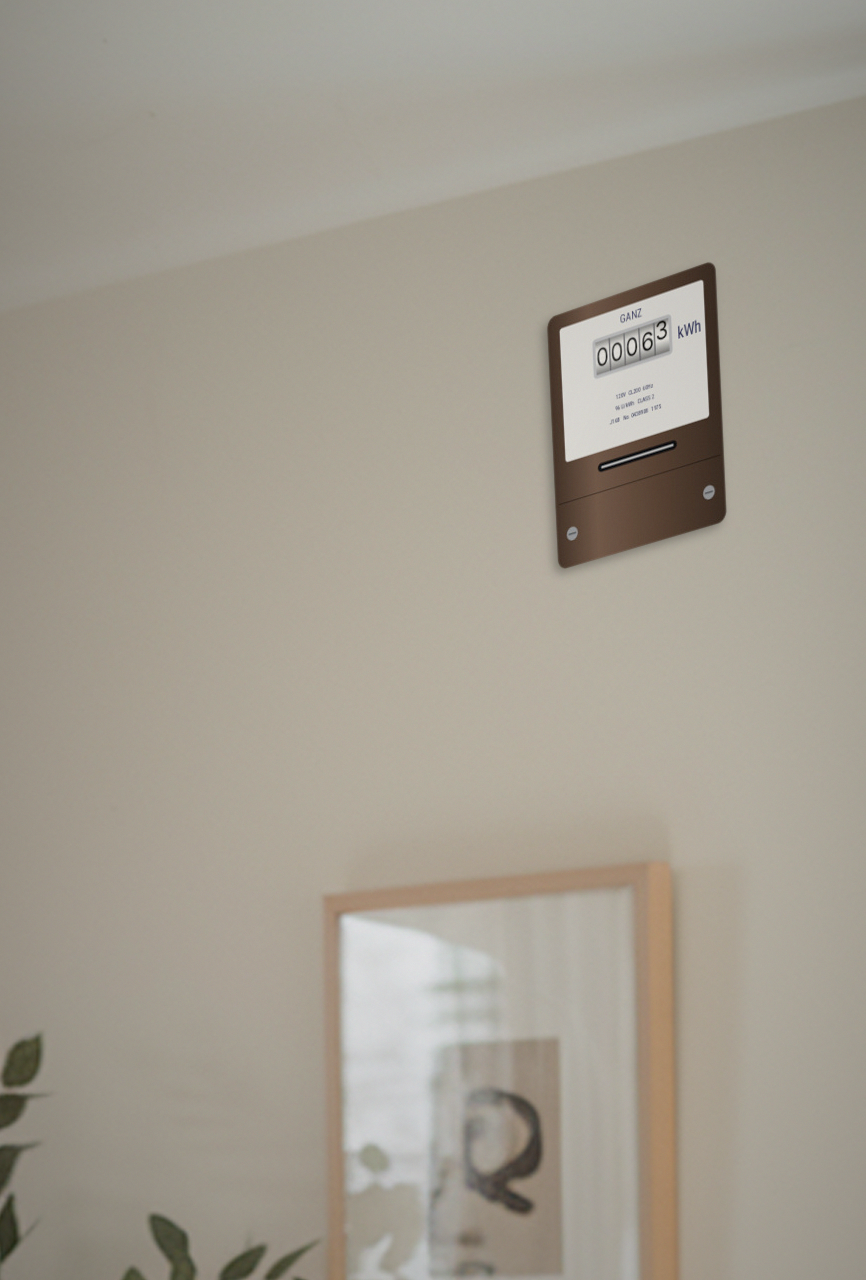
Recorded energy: 63
